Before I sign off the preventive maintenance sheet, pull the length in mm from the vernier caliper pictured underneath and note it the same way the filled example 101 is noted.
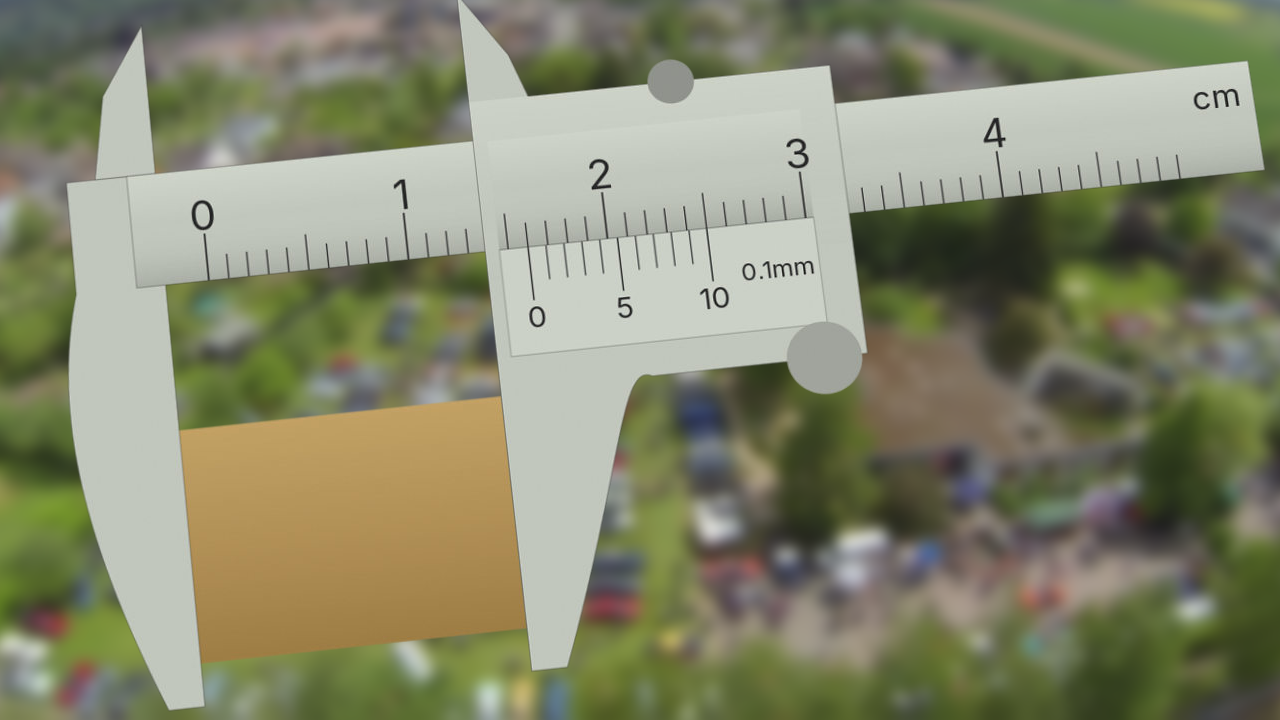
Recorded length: 16.0
